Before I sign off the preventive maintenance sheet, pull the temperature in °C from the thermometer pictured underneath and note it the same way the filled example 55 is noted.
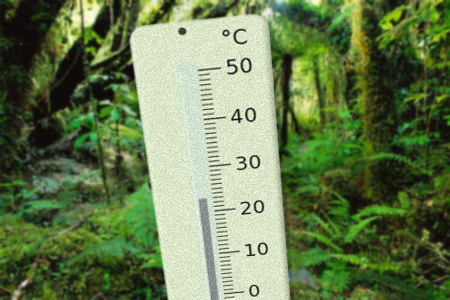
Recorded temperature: 23
